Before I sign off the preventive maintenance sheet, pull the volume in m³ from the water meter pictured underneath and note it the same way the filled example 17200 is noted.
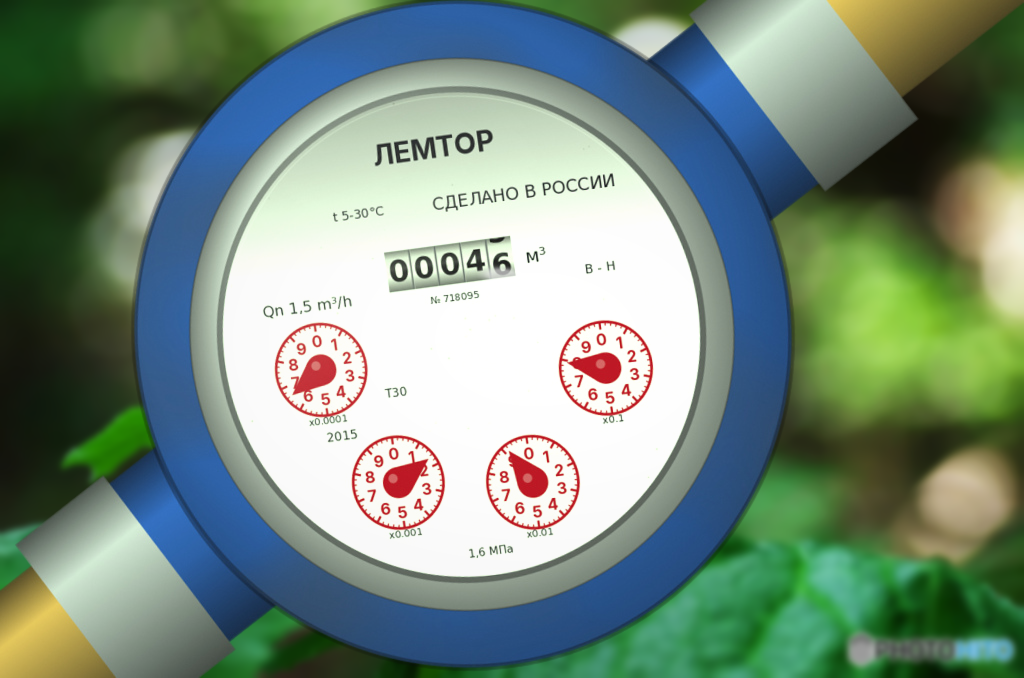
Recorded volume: 45.7916
